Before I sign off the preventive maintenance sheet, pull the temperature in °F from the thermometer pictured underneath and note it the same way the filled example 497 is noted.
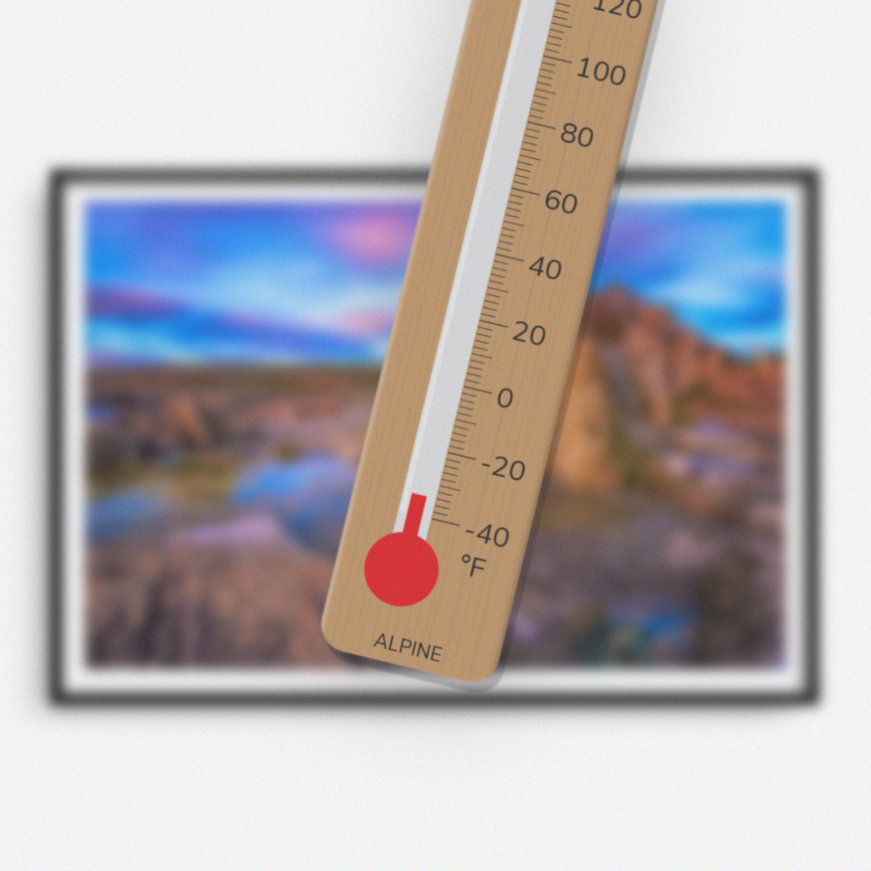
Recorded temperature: -34
